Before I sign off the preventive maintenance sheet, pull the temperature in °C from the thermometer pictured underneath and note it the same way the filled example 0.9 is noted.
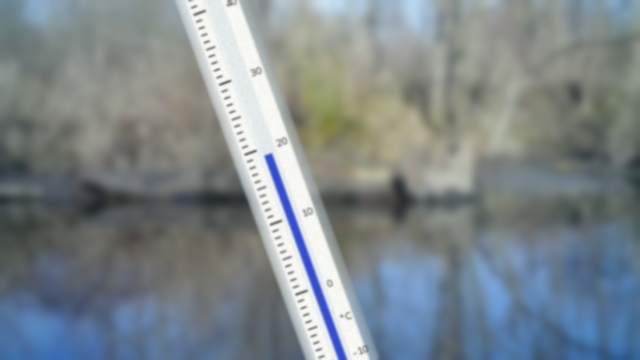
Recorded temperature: 19
